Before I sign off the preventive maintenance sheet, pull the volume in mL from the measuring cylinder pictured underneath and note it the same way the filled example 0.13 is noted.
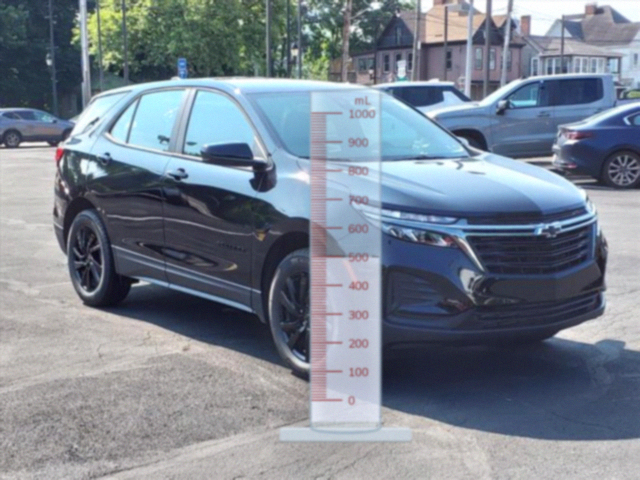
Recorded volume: 500
